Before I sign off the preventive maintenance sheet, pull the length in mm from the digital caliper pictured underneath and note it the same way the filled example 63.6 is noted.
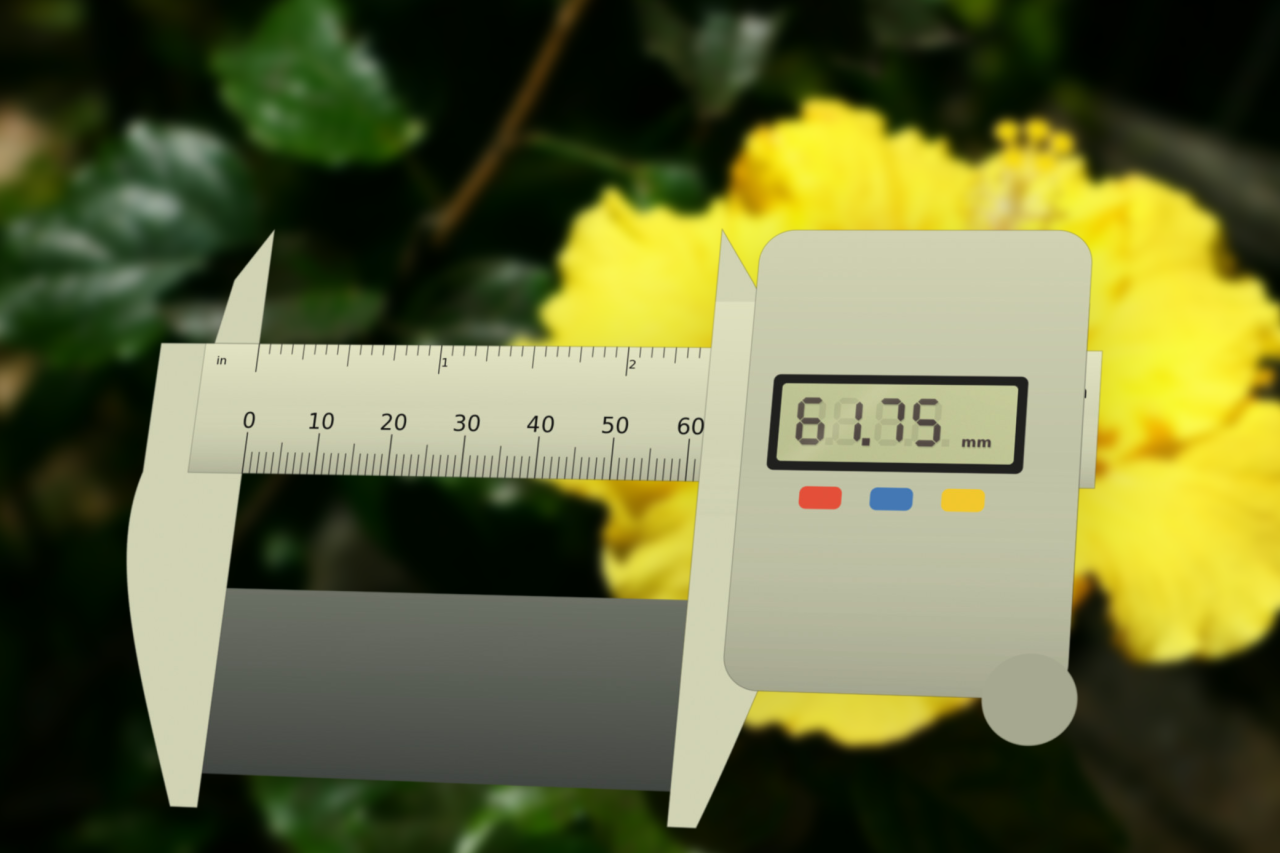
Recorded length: 61.75
